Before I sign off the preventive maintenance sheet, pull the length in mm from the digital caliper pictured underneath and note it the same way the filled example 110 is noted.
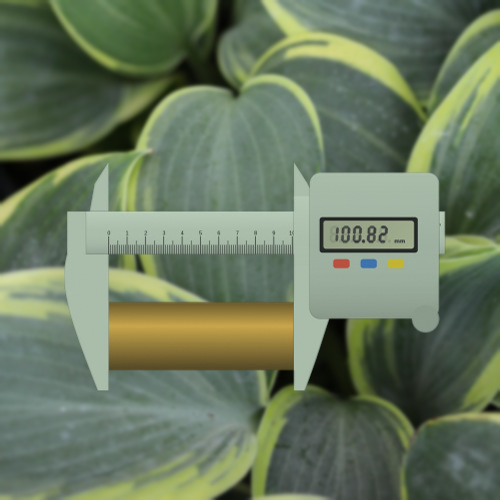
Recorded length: 100.82
